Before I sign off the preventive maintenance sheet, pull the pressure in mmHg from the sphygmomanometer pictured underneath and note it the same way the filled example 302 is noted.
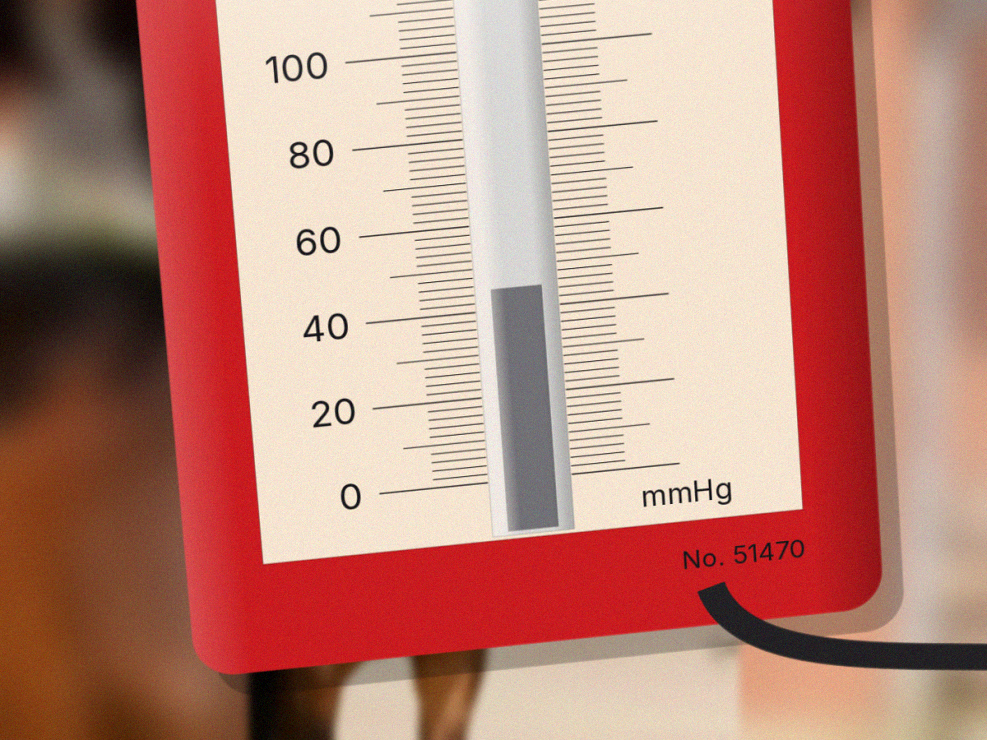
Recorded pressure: 45
